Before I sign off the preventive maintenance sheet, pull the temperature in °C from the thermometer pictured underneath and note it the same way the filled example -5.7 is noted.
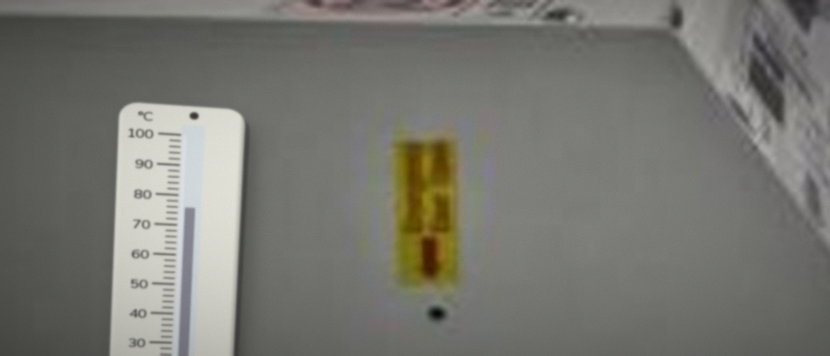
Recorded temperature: 76
